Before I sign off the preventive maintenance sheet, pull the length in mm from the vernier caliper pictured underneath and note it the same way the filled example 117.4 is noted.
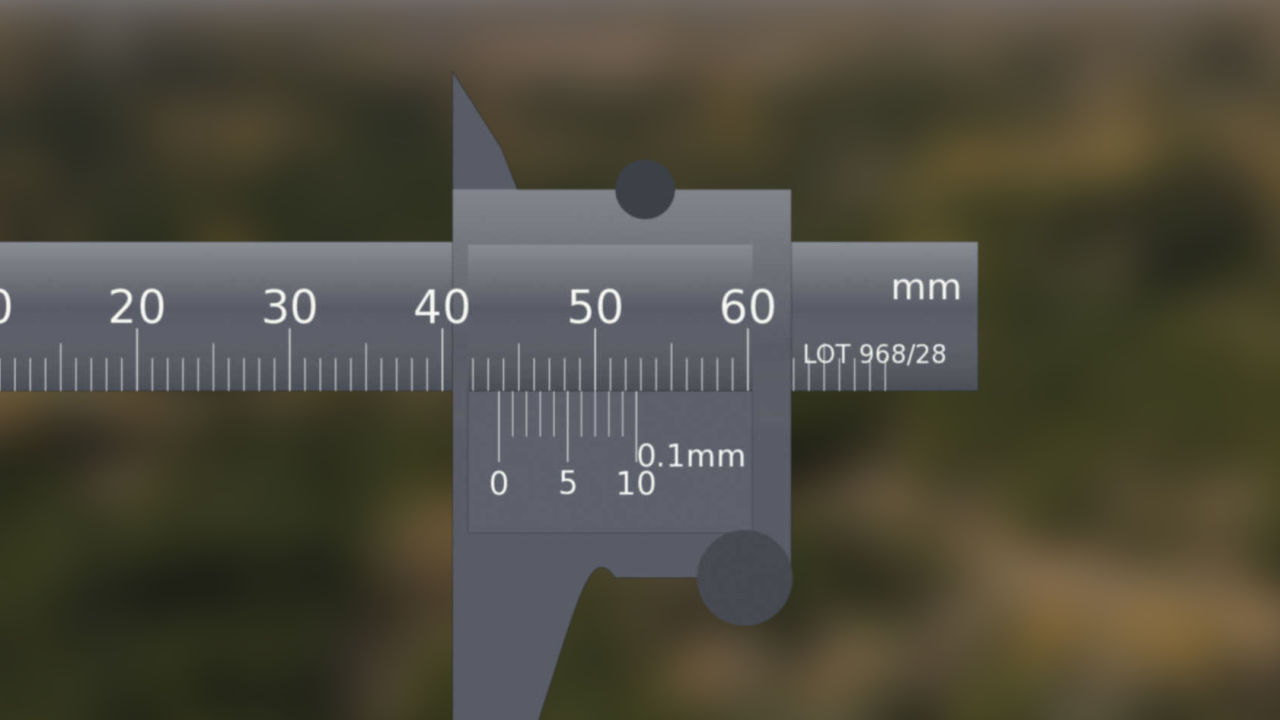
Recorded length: 43.7
